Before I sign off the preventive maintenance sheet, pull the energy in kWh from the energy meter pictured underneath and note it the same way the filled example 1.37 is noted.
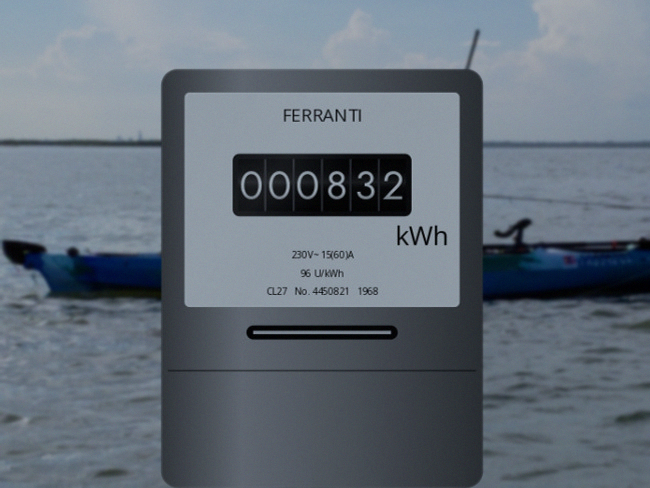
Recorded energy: 832
